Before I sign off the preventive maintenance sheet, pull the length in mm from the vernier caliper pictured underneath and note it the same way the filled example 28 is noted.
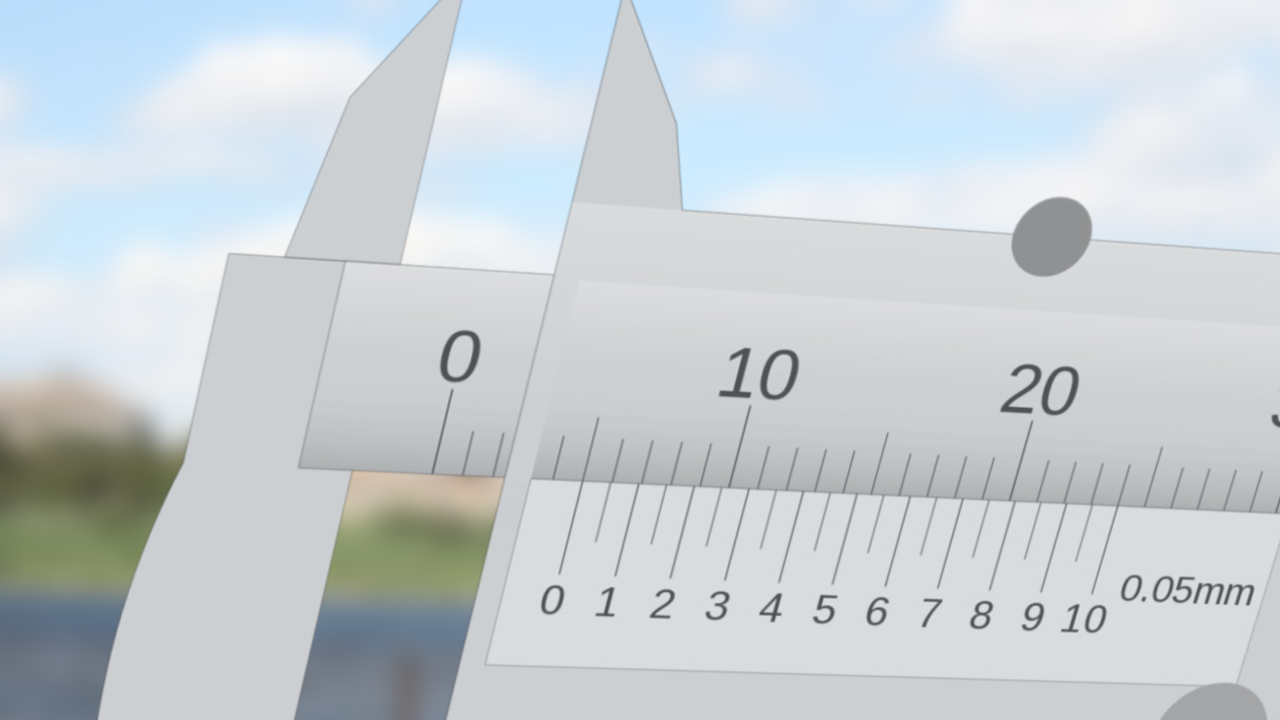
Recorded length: 5.0
